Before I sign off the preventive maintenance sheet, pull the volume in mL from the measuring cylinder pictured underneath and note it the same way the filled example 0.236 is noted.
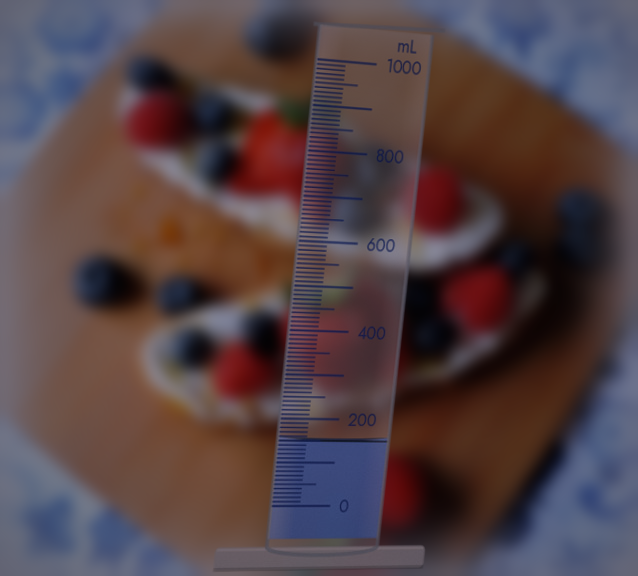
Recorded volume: 150
